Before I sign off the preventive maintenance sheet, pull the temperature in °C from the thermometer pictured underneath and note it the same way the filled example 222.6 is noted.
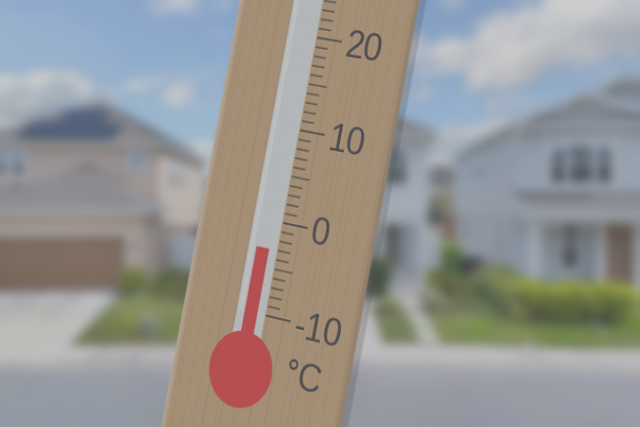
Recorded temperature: -3
